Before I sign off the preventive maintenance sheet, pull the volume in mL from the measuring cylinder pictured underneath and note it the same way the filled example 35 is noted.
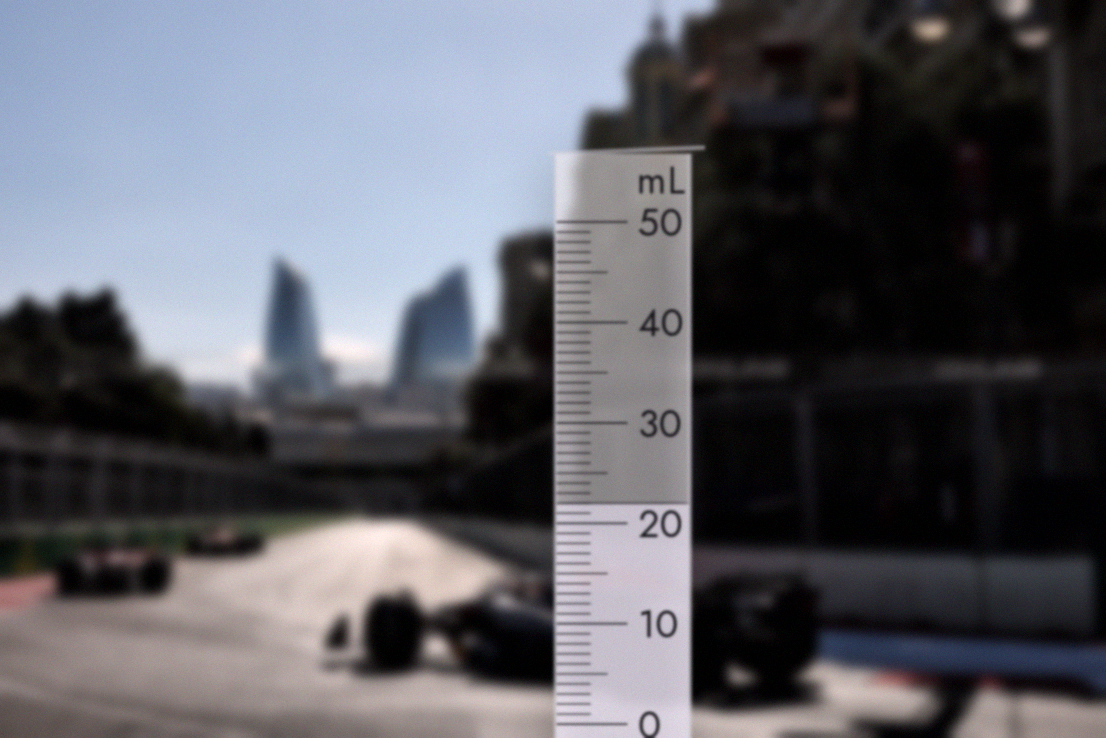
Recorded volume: 22
